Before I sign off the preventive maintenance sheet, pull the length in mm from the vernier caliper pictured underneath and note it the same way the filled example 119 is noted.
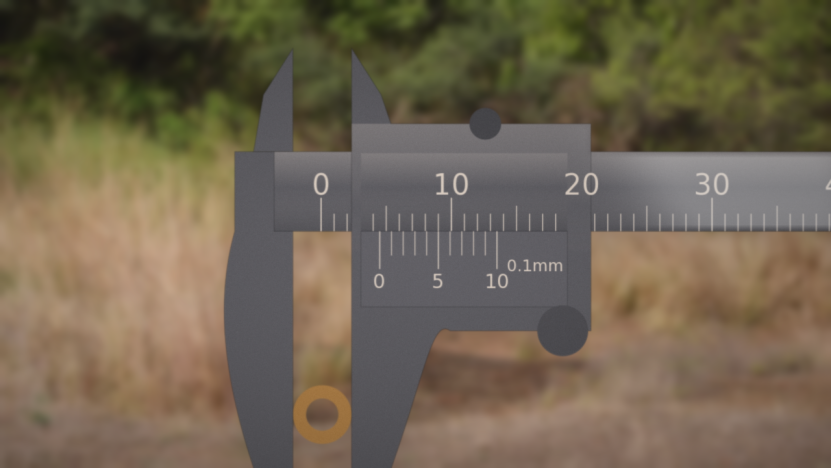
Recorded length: 4.5
